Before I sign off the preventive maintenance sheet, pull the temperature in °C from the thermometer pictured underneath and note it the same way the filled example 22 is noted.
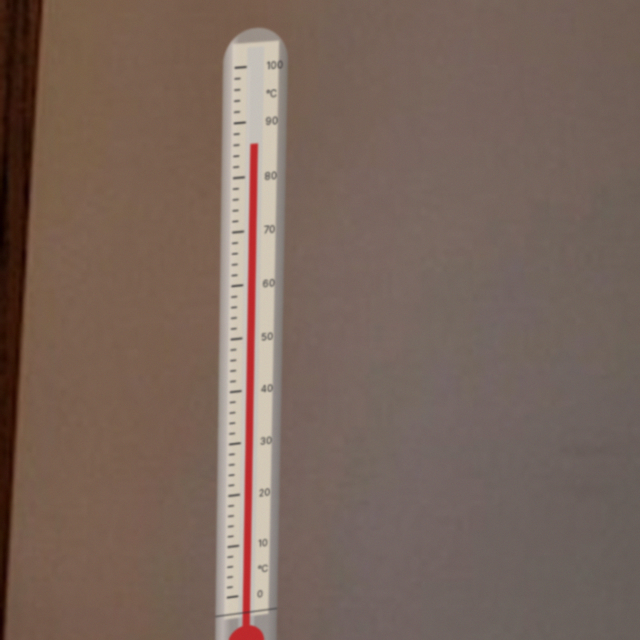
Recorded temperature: 86
